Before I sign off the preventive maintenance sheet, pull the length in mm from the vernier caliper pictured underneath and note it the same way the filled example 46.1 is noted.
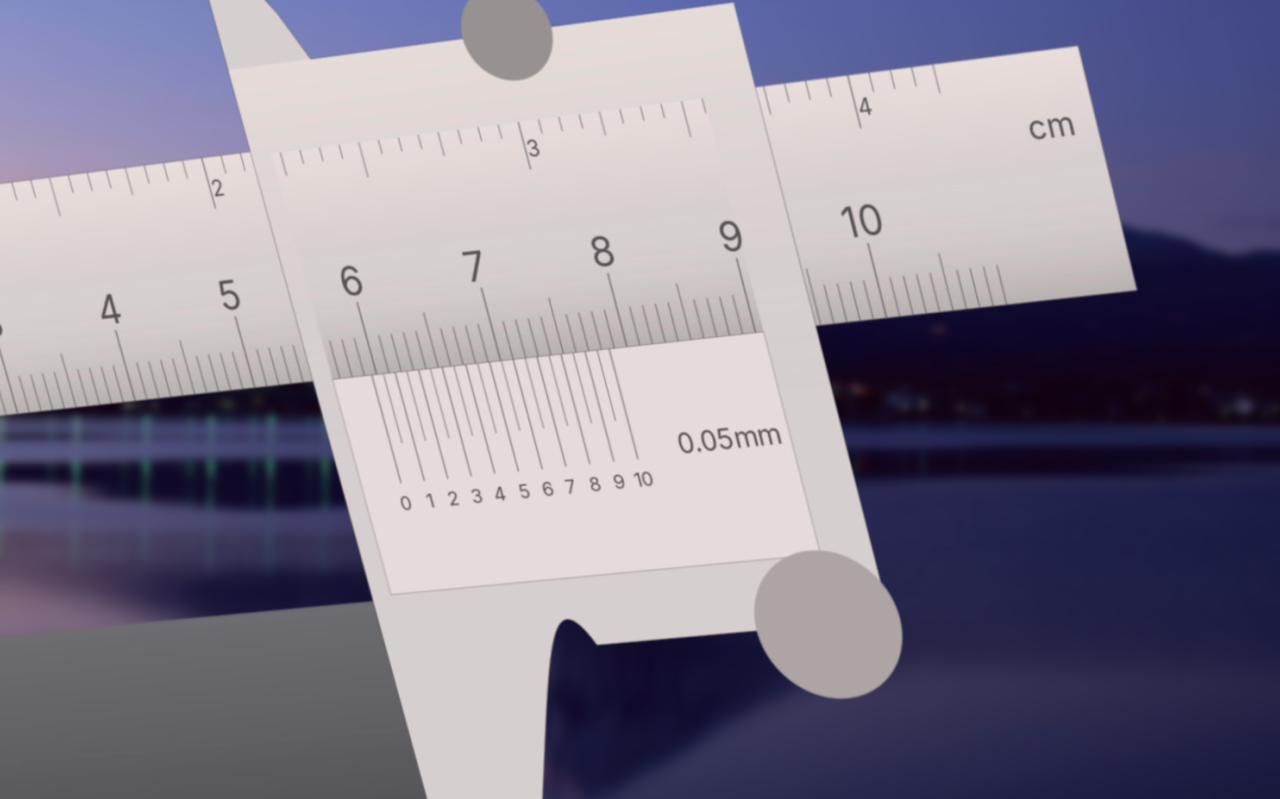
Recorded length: 59.6
